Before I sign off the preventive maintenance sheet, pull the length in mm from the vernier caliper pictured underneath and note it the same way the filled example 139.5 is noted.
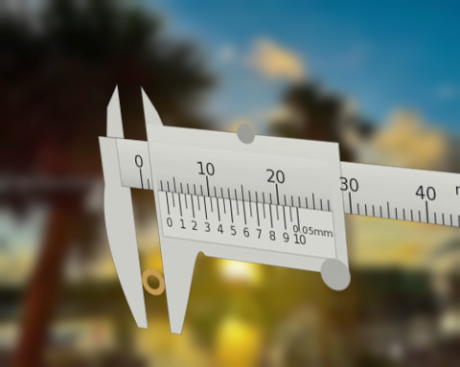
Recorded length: 3.6
